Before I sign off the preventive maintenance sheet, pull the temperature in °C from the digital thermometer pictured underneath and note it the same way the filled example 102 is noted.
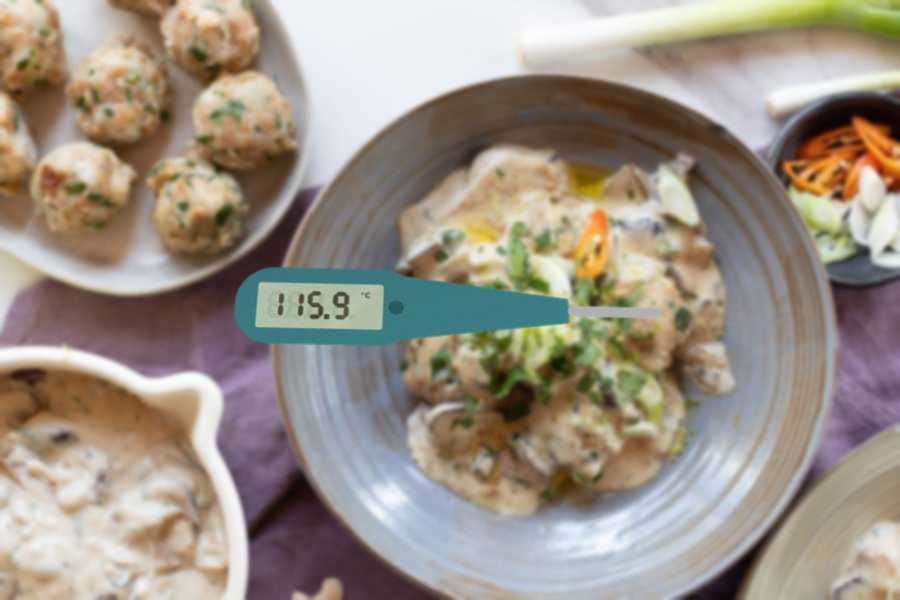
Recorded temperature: 115.9
